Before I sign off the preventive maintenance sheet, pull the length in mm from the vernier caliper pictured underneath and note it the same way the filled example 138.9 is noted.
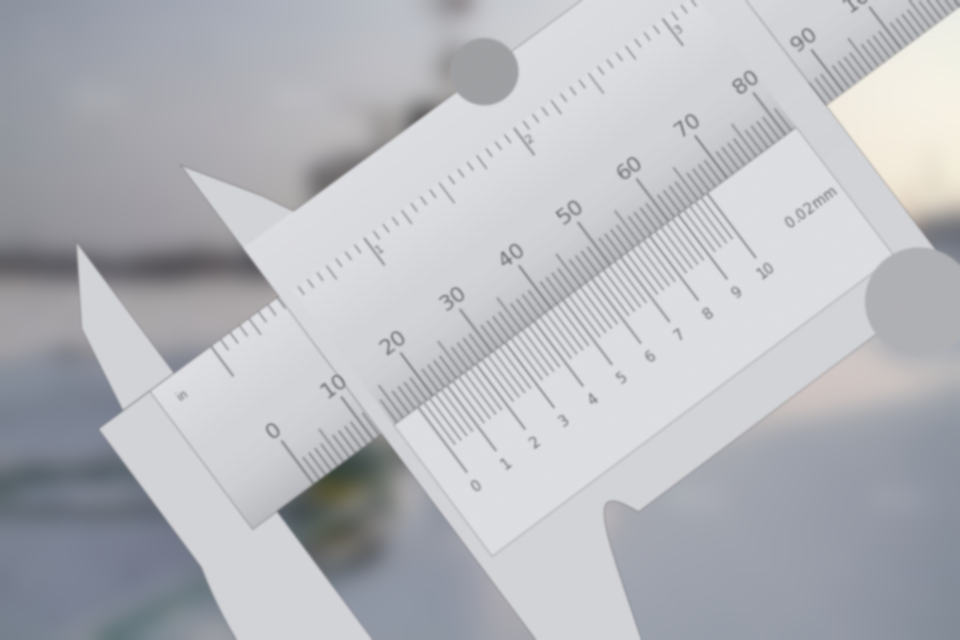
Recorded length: 17.5
